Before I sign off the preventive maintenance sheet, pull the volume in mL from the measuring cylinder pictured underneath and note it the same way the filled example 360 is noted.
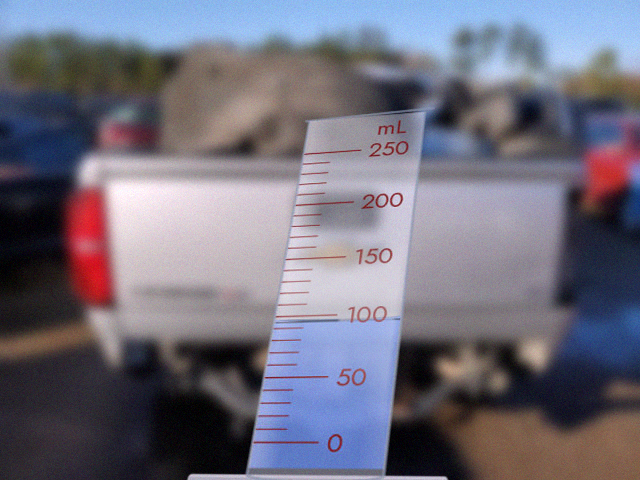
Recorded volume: 95
